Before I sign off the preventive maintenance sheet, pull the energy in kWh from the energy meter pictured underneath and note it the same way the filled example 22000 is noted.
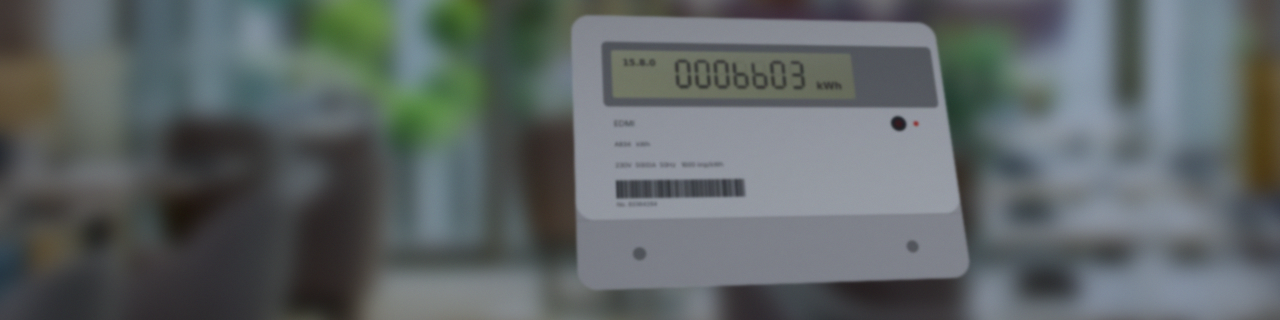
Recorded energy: 6603
